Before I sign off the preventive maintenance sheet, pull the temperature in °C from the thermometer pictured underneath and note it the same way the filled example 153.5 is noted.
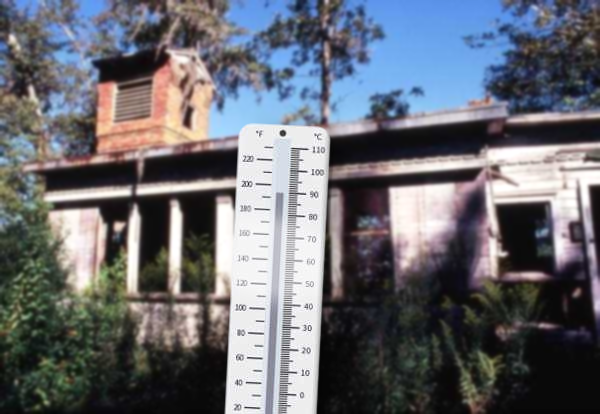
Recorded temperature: 90
